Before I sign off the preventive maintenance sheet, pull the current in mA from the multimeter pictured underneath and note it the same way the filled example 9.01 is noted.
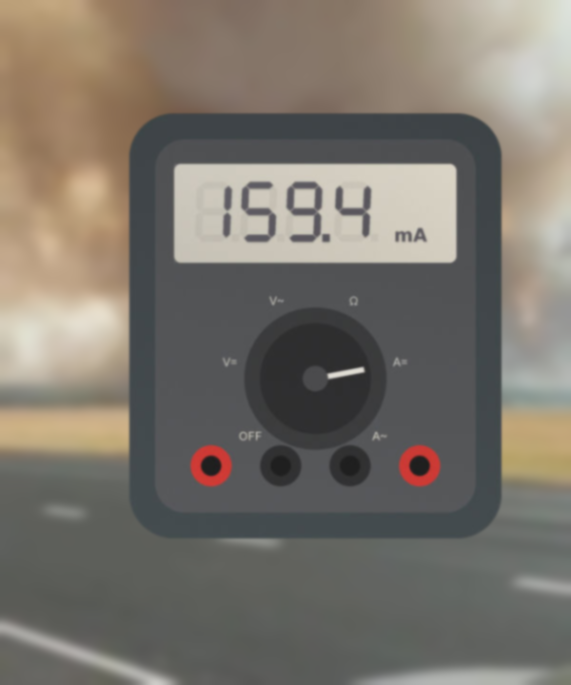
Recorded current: 159.4
